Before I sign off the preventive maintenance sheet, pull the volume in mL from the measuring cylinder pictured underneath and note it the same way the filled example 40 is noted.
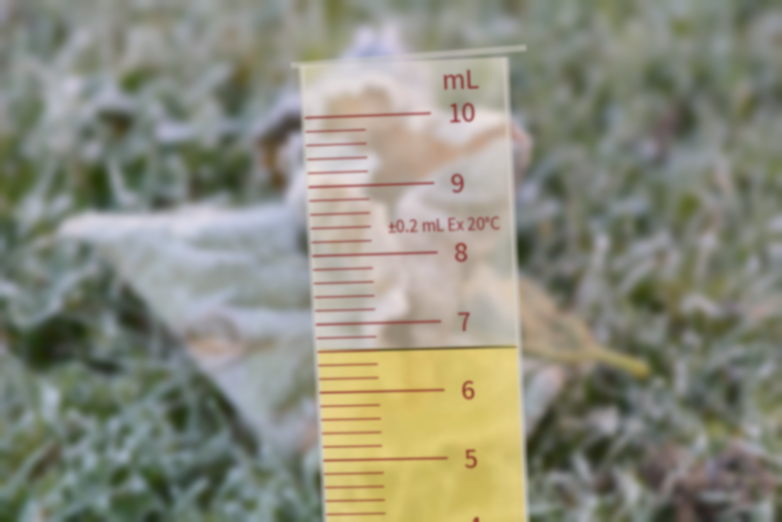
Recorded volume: 6.6
